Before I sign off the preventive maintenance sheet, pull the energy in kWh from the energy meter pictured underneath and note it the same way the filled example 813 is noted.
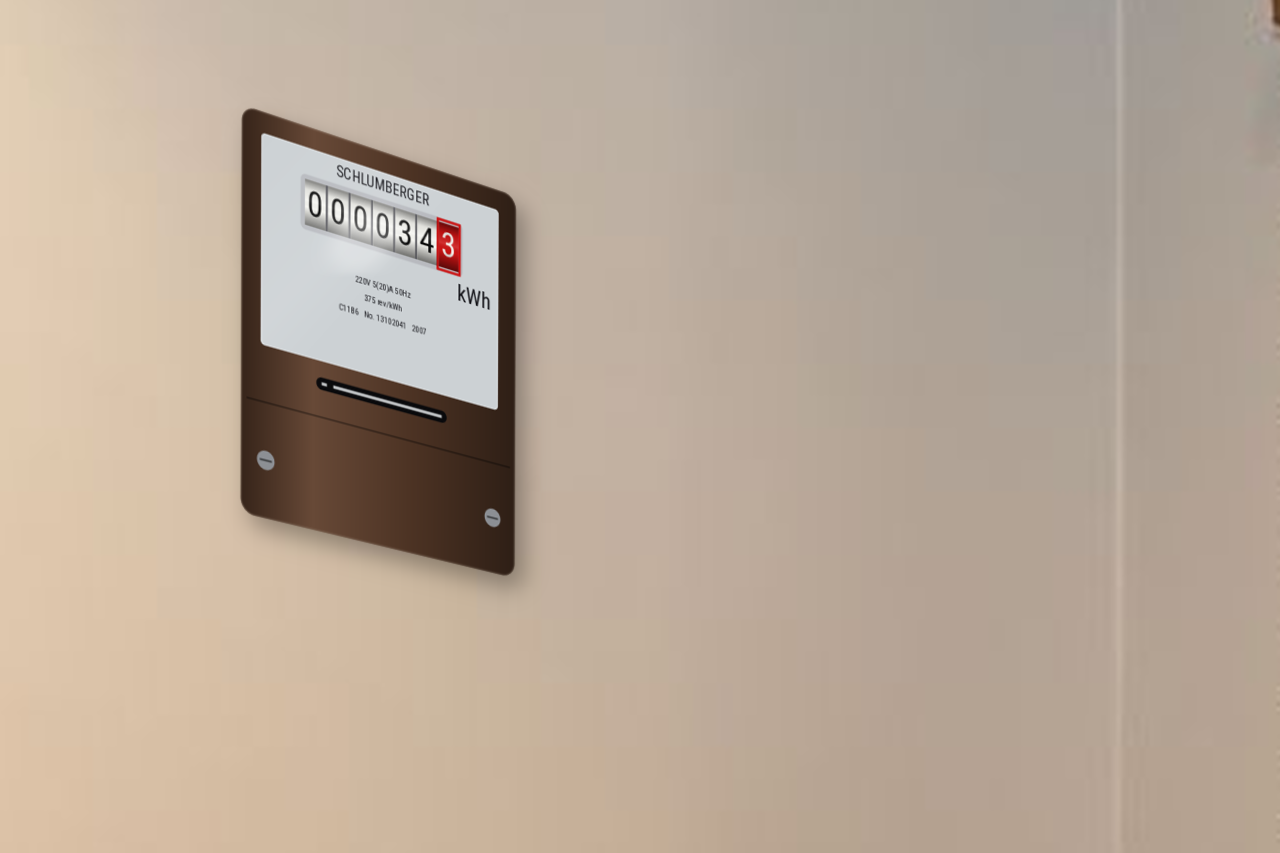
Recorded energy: 34.3
